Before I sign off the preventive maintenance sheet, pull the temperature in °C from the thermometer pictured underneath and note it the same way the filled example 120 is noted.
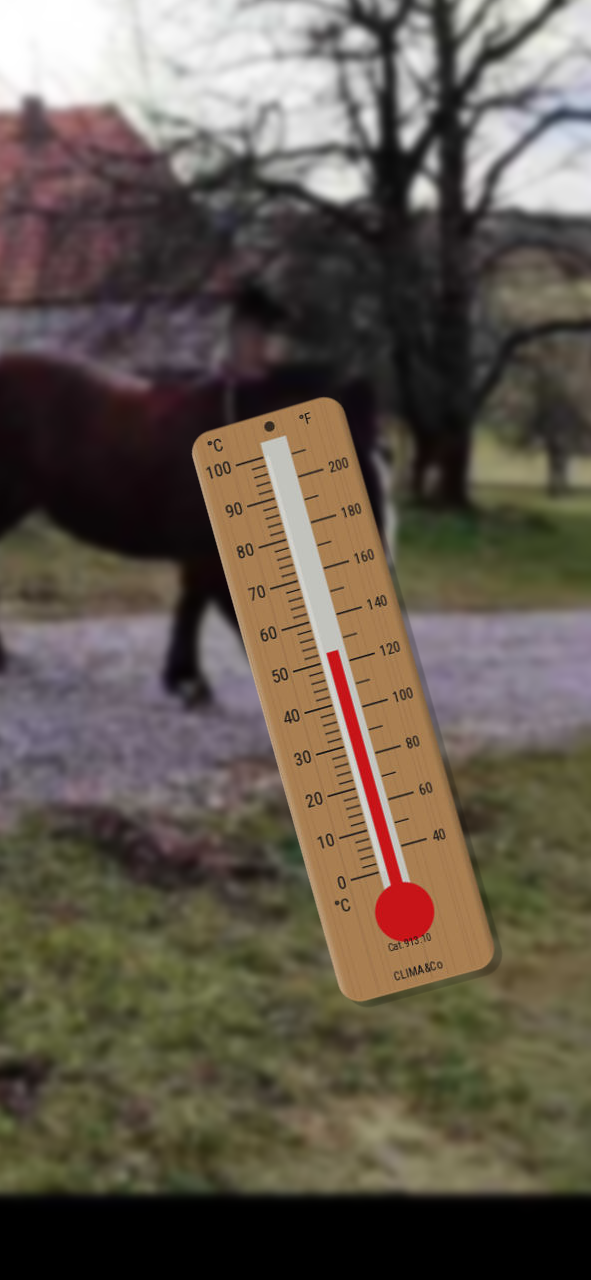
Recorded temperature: 52
